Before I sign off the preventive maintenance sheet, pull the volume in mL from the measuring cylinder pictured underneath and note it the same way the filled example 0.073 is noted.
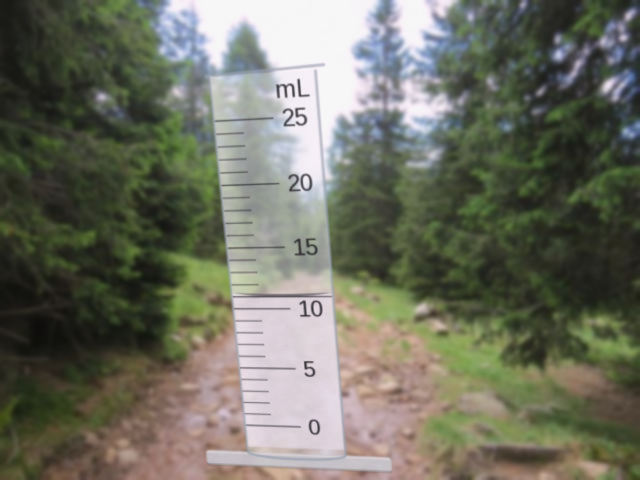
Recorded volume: 11
